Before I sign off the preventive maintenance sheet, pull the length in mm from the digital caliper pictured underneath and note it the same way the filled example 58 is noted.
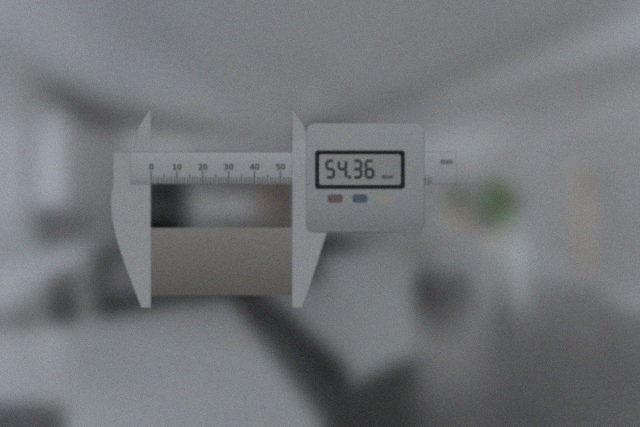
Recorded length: 54.36
